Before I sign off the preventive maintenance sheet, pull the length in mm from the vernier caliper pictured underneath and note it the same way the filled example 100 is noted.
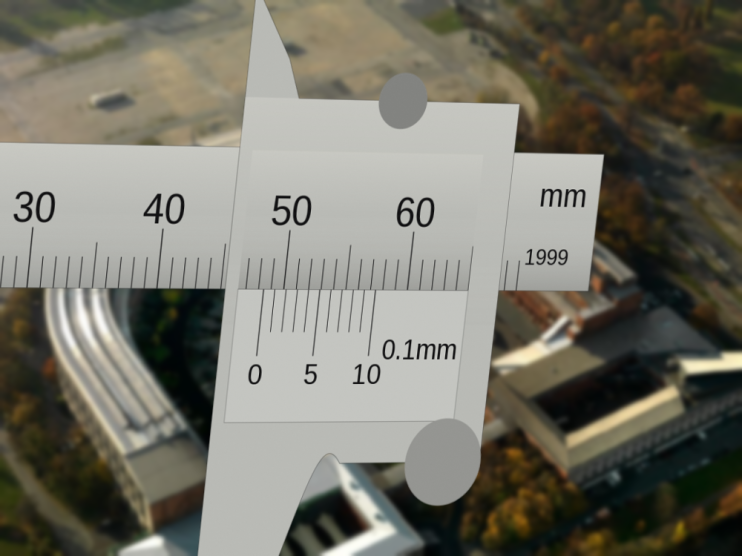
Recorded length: 48.4
